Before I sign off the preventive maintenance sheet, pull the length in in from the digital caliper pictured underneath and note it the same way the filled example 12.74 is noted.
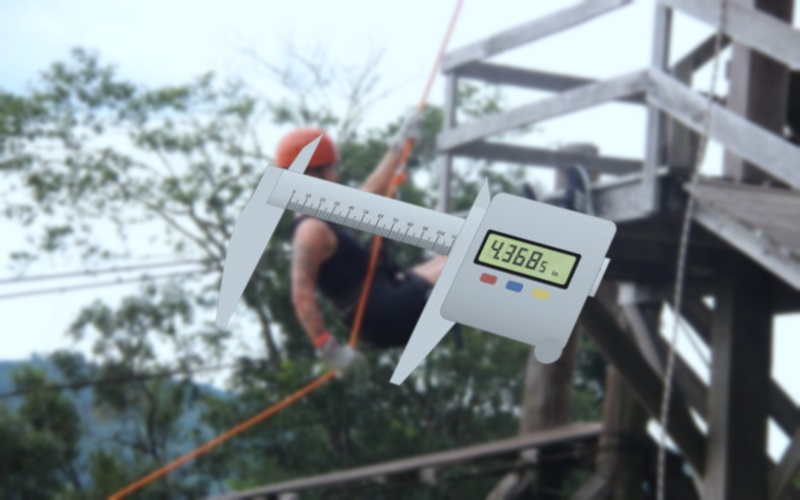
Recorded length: 4.3685
